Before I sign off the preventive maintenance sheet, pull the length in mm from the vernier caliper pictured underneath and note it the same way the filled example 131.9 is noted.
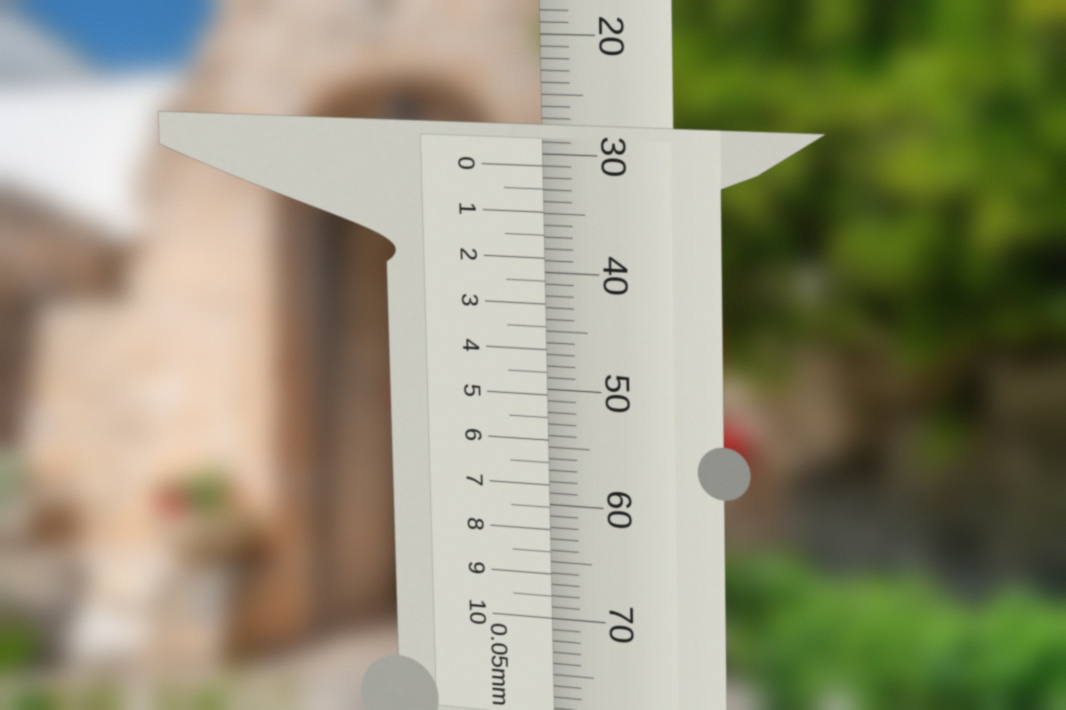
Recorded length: 31.0
